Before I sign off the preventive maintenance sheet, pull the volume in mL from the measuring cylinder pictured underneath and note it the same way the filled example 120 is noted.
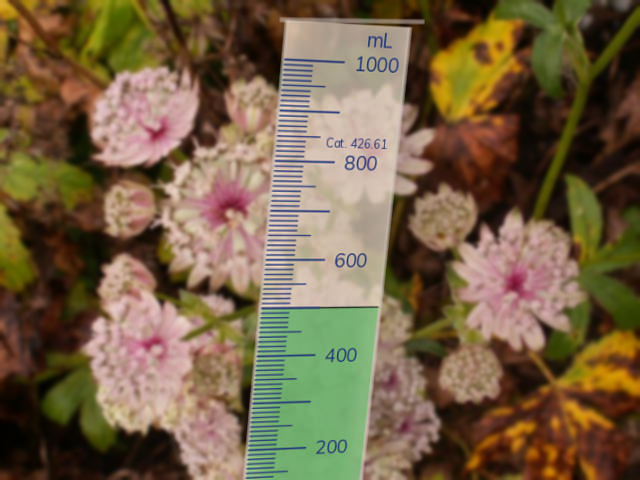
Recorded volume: 500
